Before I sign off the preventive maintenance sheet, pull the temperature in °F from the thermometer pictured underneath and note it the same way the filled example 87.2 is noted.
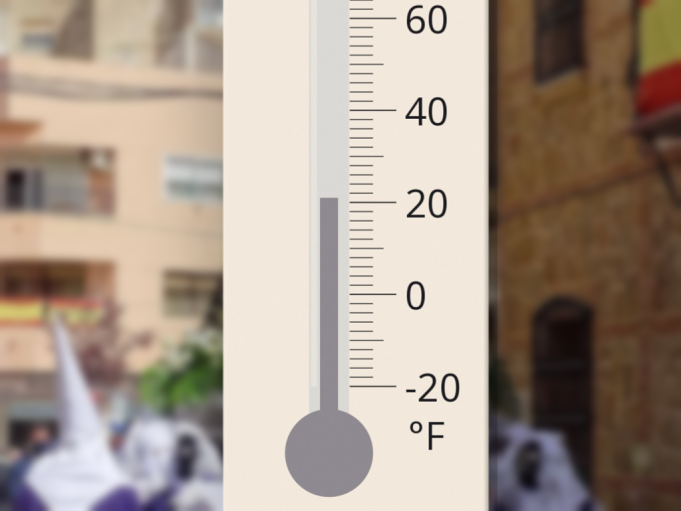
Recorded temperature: 21
